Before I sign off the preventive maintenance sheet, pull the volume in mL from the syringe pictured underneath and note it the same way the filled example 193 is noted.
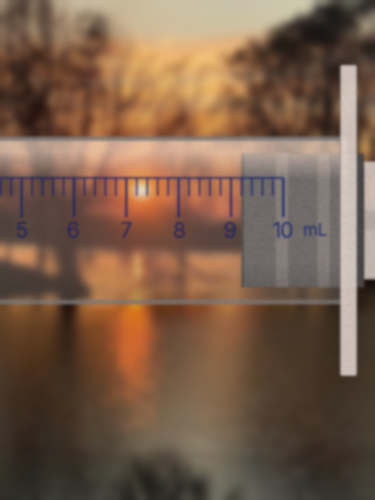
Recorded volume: 9.2
